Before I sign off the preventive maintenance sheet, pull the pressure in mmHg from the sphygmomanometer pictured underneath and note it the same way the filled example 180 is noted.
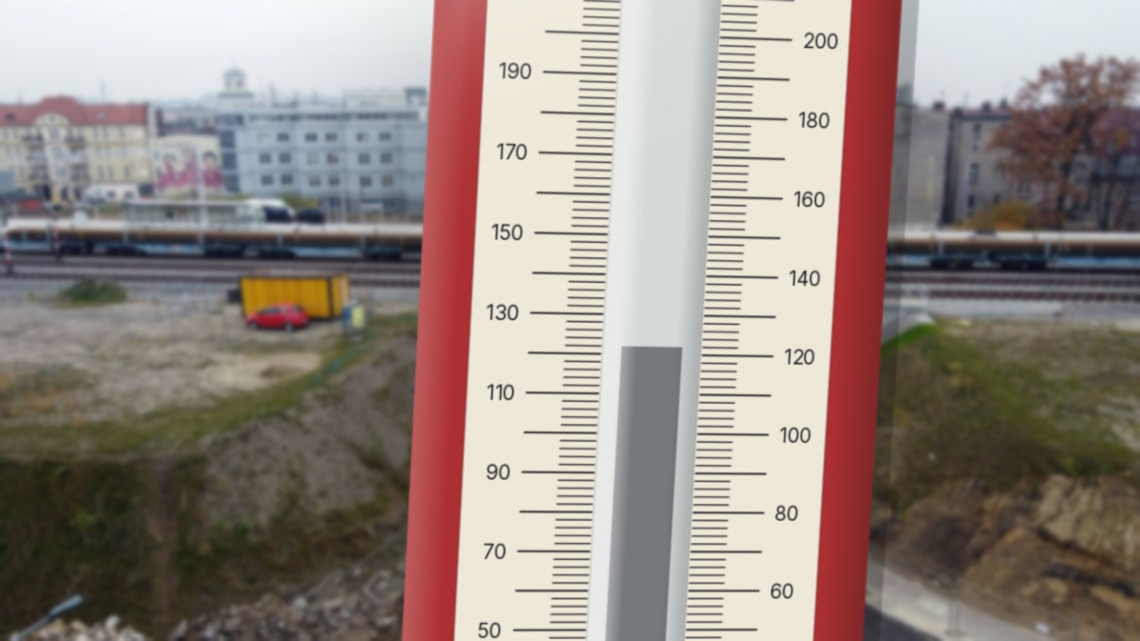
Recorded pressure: 122
